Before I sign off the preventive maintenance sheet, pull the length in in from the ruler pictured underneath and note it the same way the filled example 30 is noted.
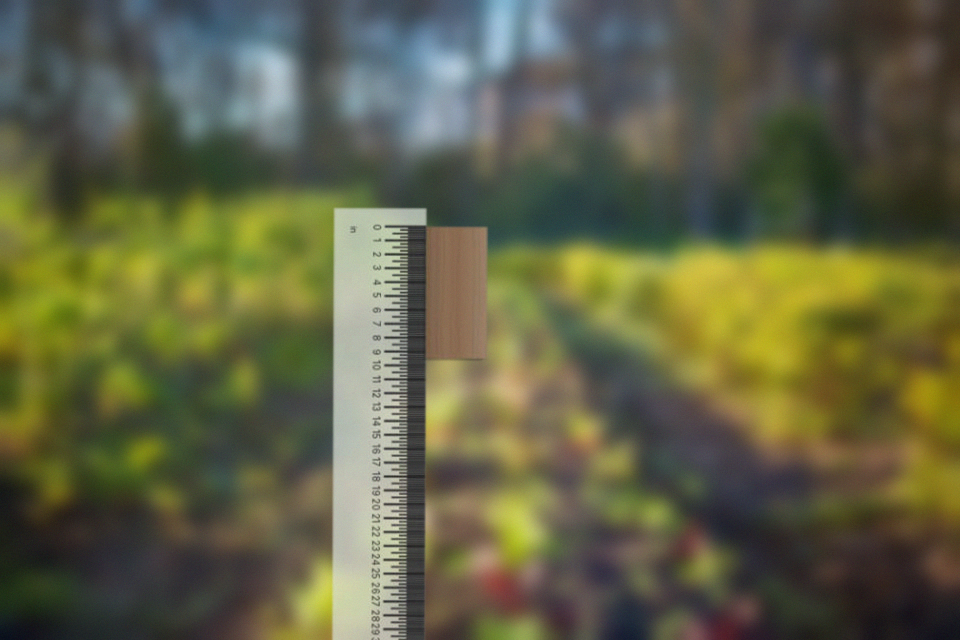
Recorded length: 9.5
